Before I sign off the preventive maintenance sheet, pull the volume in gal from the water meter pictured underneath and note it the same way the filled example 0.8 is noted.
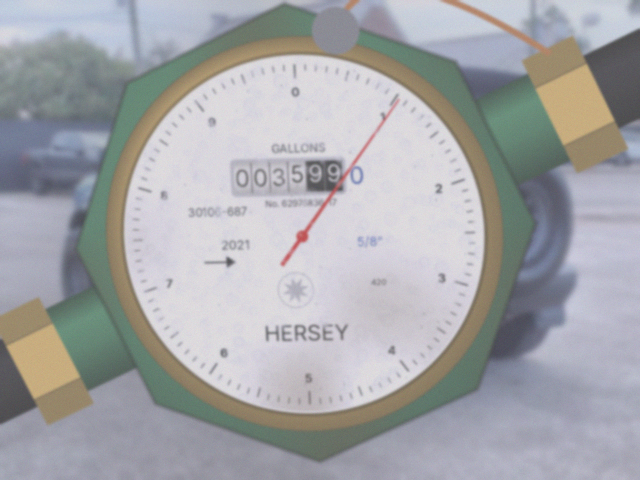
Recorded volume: 35991.0
